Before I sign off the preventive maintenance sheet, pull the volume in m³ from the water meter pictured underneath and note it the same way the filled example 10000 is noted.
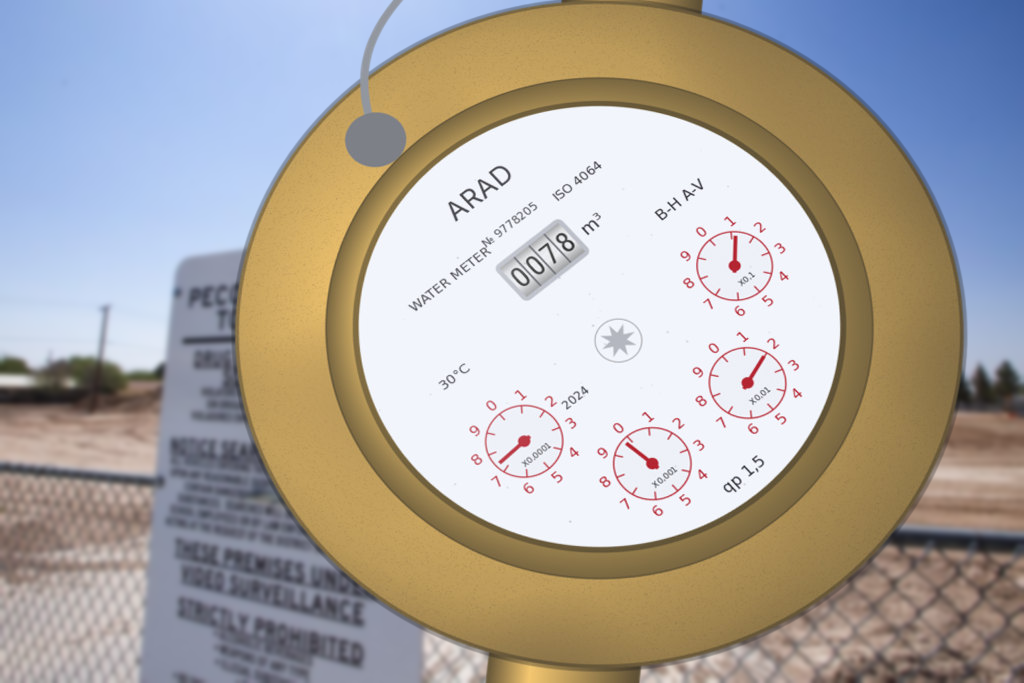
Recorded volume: 78.1197
